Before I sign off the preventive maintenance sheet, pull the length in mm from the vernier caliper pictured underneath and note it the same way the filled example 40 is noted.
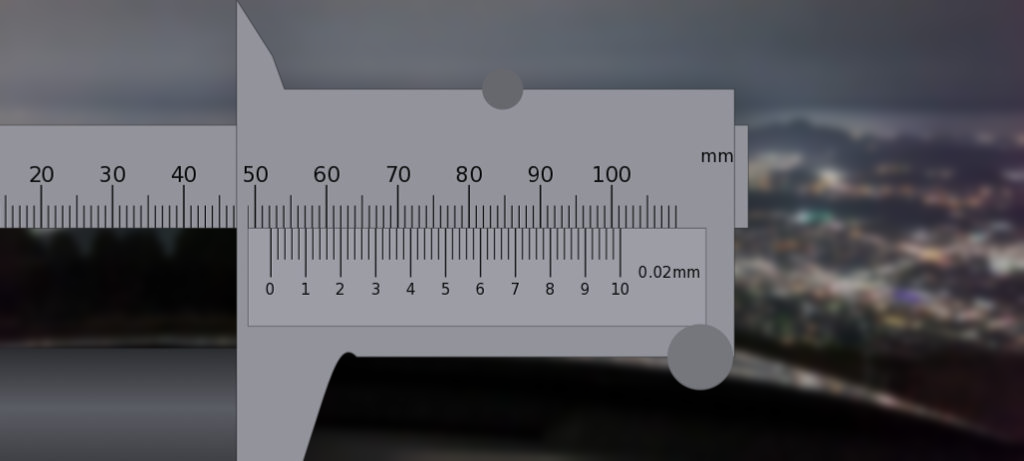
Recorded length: 52.2
